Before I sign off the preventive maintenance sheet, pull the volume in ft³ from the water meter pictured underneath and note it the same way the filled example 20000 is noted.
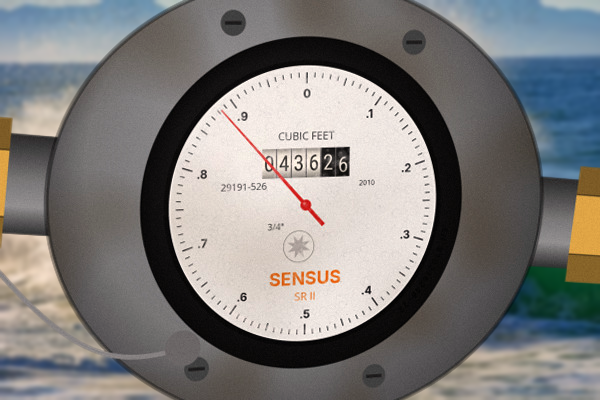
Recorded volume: 43625.88
